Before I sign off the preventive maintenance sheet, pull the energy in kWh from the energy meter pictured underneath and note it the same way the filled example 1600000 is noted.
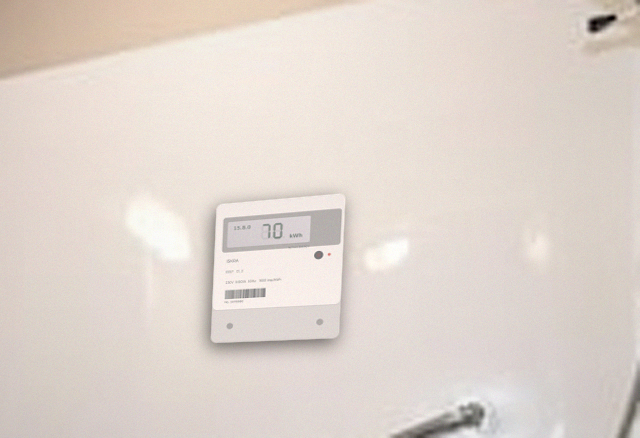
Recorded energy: 70
